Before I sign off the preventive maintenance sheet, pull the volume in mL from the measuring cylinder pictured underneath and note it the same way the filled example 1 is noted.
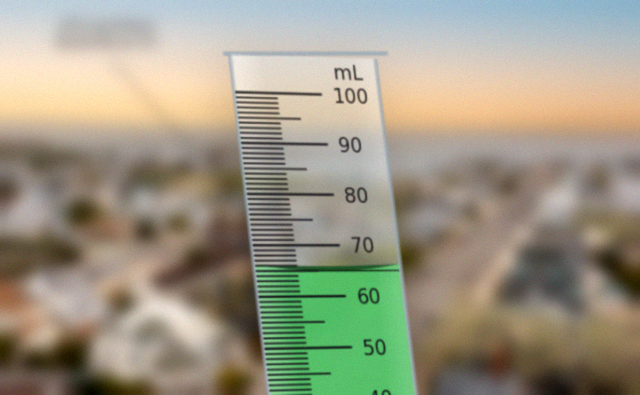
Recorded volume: 65
